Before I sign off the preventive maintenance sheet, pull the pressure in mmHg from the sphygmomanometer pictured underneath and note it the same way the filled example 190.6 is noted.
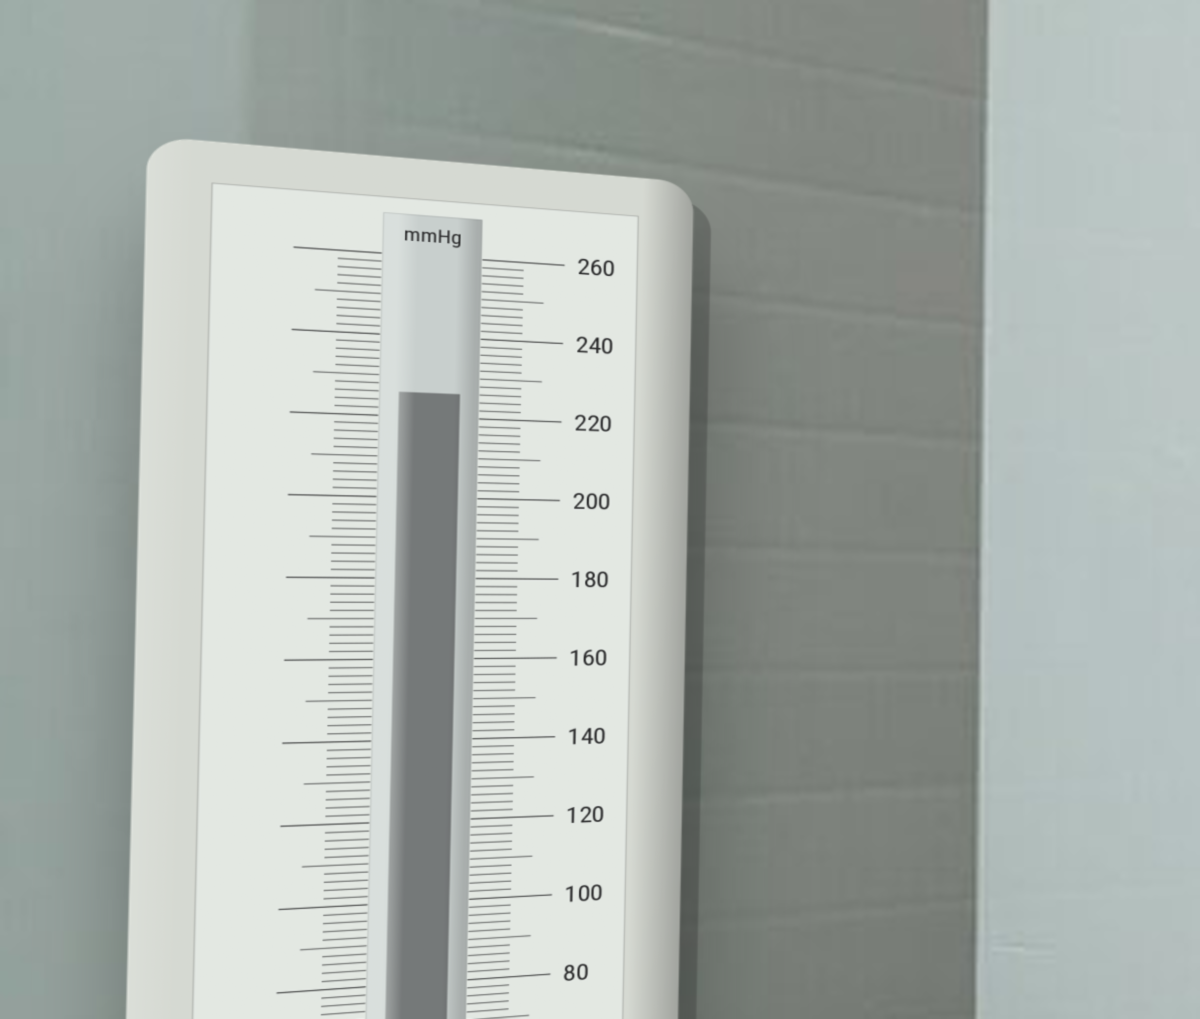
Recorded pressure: 226
